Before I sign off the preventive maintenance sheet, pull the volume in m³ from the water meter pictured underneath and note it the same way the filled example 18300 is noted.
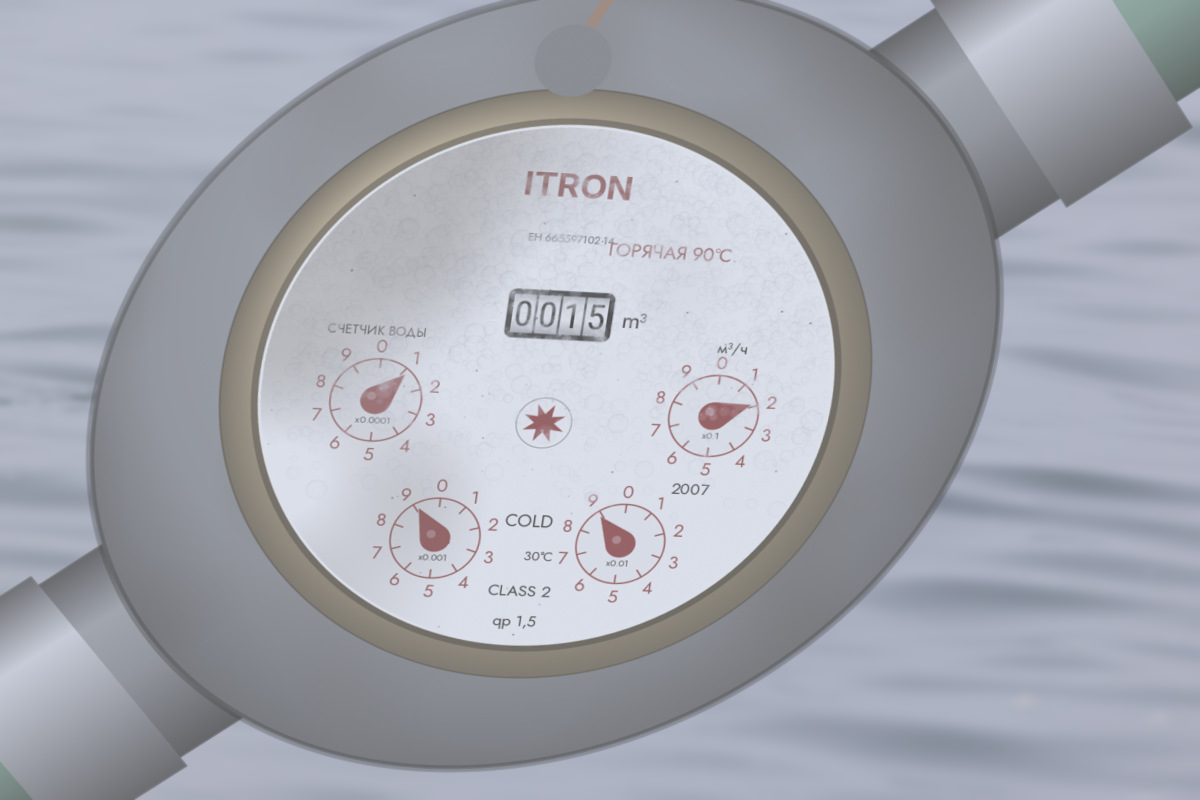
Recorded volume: 15.1891
